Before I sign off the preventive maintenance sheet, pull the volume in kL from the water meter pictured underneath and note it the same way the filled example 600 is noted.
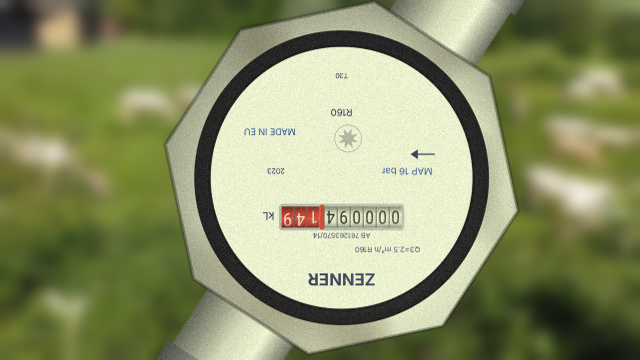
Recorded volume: 94.149
